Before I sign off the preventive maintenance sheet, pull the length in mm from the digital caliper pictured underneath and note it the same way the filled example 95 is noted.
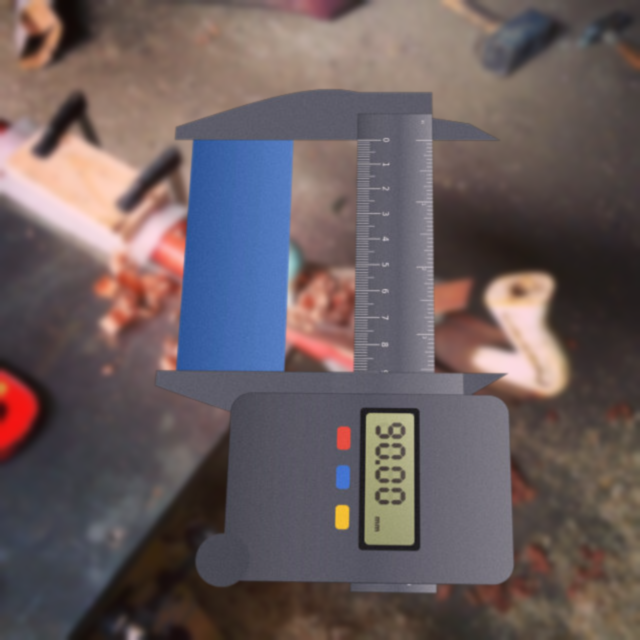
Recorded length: 90.00
